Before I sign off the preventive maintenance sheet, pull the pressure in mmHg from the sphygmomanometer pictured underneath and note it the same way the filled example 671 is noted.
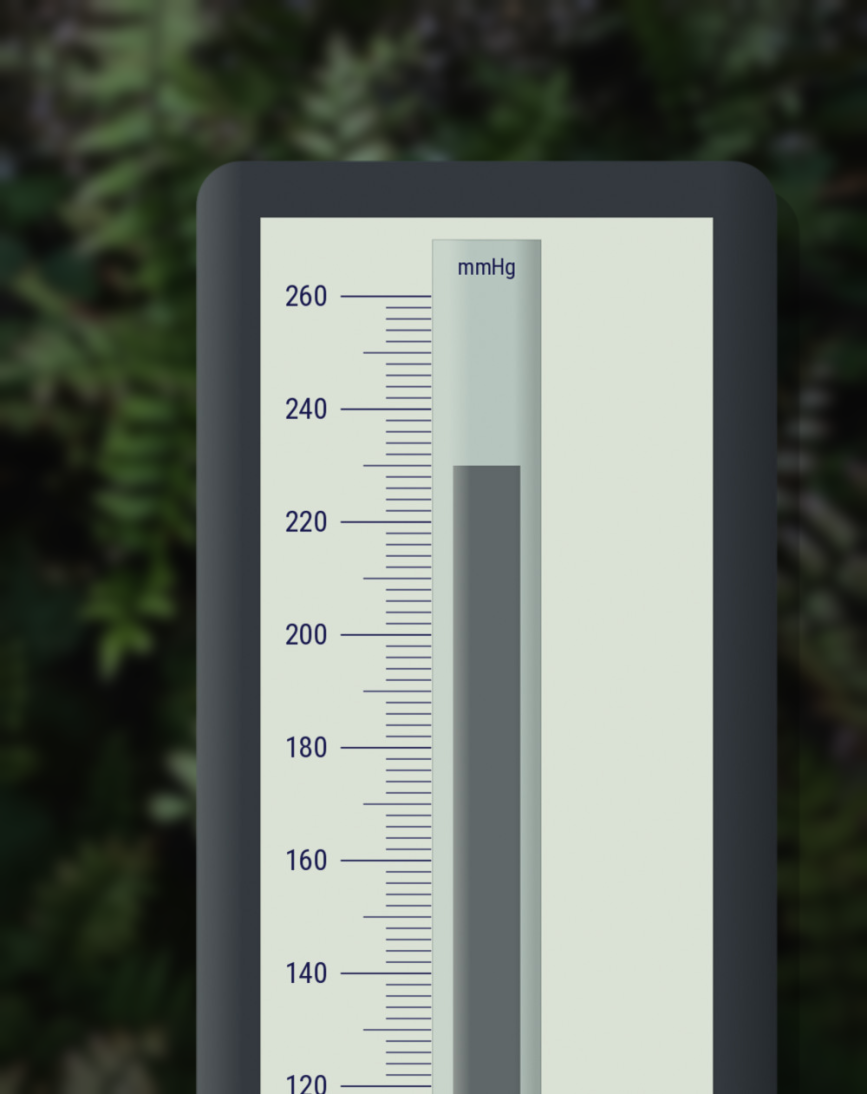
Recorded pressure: 230
